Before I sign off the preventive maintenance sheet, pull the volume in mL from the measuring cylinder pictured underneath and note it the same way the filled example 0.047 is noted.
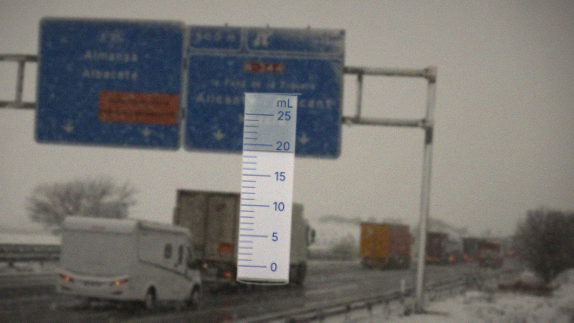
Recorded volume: 19
